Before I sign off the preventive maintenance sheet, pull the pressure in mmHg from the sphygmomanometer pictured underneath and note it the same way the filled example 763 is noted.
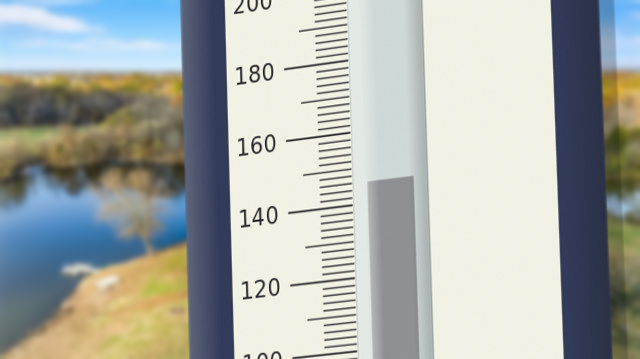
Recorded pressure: 146
